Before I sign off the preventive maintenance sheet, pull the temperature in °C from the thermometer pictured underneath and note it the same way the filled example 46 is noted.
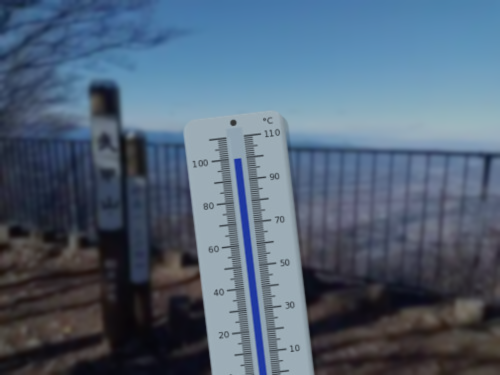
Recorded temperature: 100
